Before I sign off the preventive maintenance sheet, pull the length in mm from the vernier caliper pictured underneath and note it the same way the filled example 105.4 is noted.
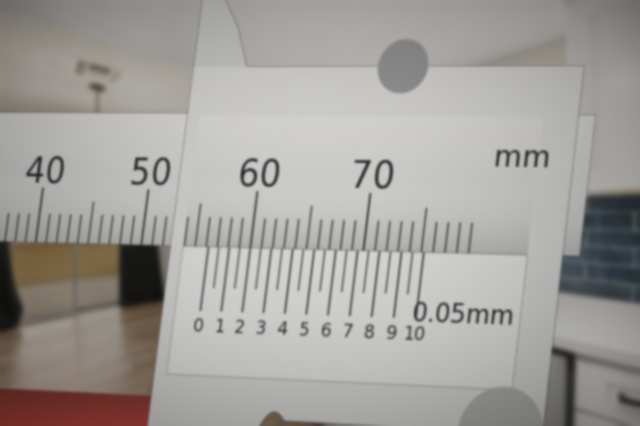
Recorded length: 56.2
